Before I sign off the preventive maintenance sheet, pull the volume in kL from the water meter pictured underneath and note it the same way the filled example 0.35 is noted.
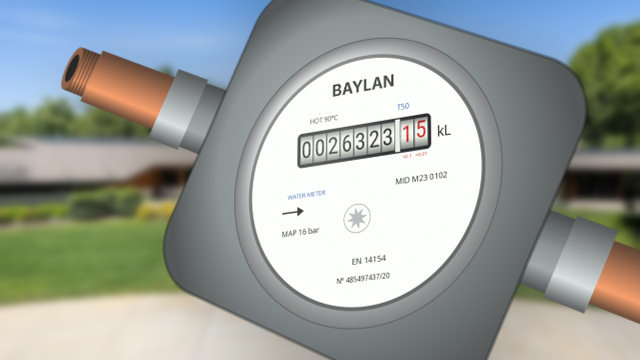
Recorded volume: 26323.15
